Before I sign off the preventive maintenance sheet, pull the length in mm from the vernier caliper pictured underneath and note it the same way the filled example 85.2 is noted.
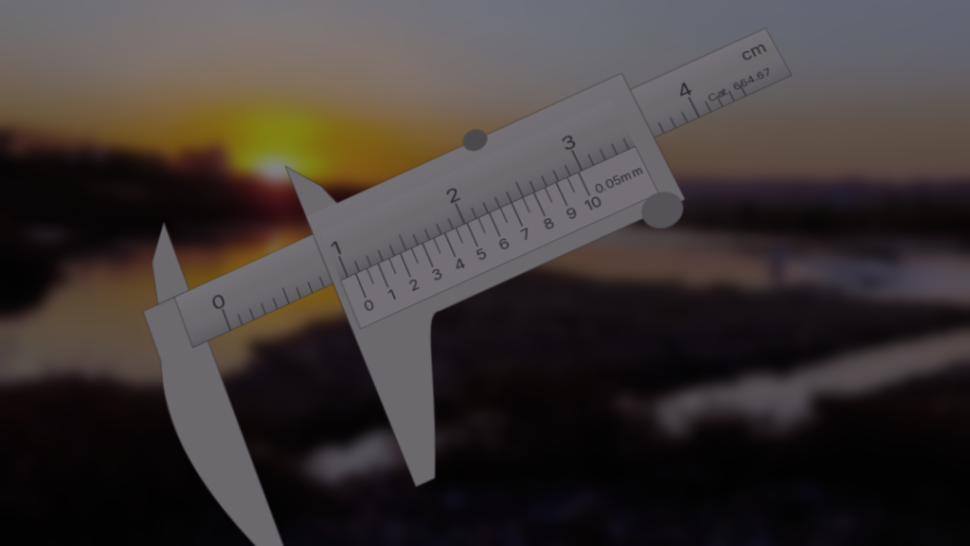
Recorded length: 10.7
